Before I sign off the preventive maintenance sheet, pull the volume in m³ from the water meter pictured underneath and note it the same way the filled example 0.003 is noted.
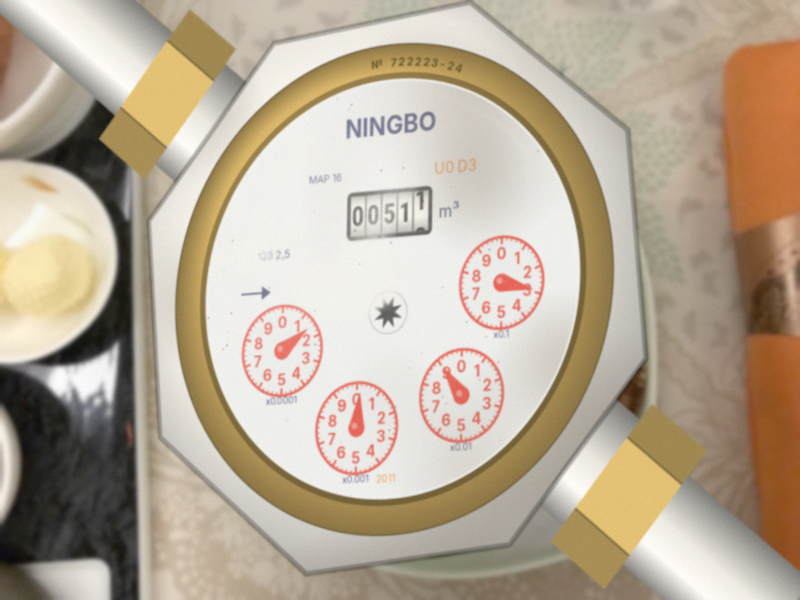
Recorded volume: 511.2901
